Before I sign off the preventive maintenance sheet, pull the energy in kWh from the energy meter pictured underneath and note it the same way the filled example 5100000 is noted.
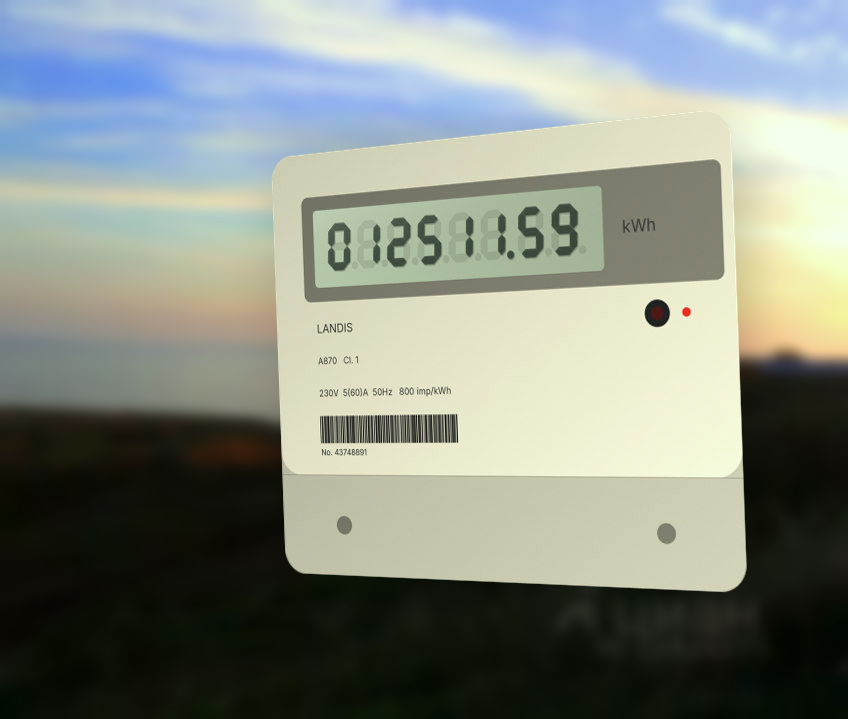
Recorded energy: 12511.59
